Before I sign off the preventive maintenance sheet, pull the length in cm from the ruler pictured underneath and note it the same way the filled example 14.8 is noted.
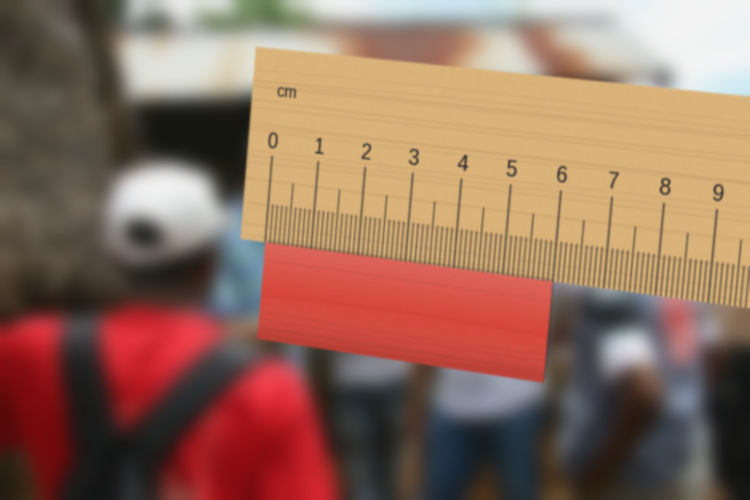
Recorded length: 6
